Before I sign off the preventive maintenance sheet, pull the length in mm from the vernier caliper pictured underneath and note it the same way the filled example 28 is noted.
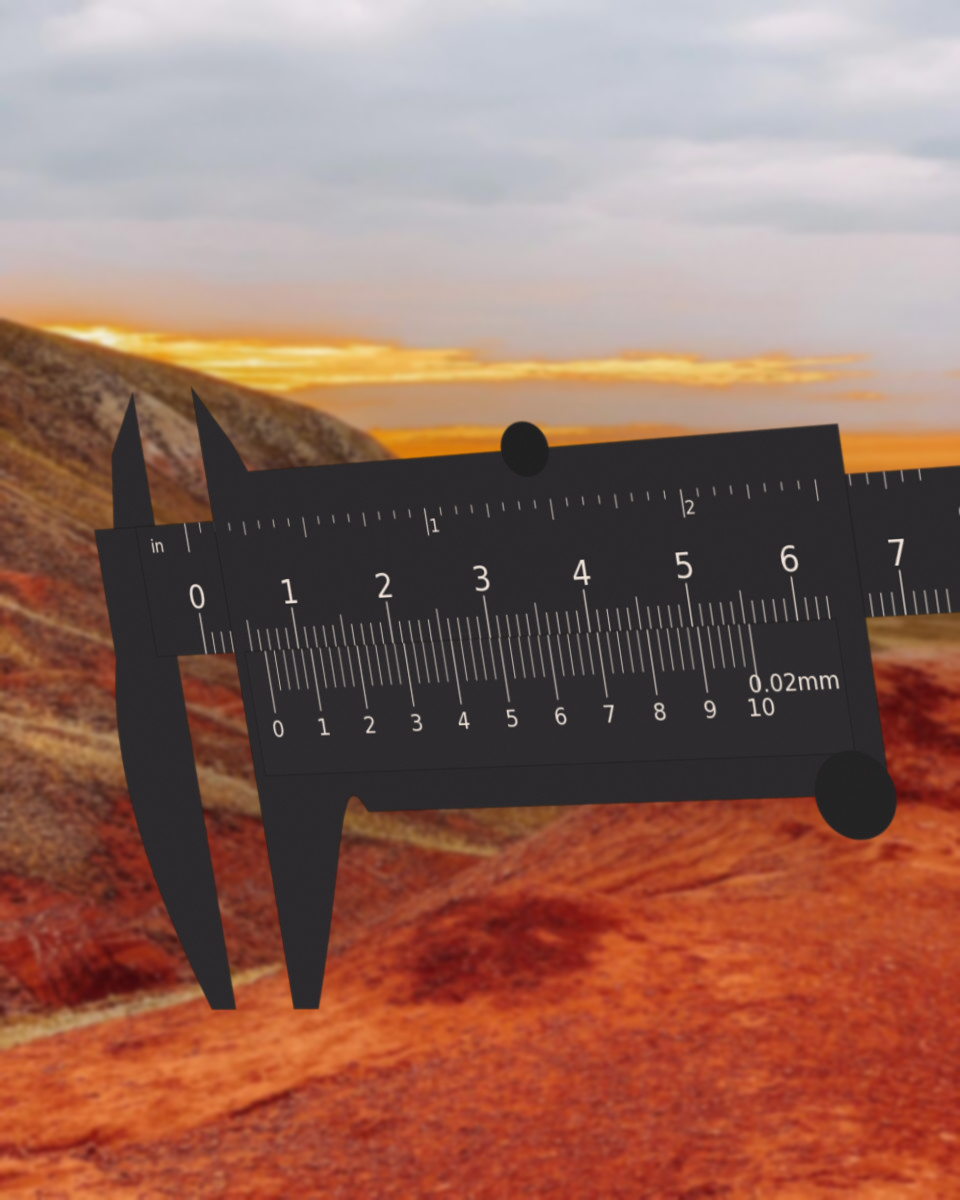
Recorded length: 6.4
